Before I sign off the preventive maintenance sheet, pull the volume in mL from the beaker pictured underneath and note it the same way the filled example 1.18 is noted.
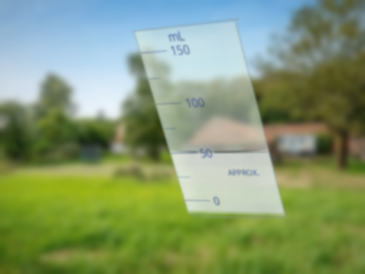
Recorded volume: 50
